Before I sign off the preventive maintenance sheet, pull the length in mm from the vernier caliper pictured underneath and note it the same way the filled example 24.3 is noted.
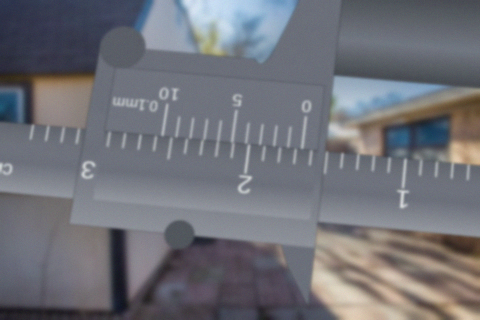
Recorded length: 16.6
